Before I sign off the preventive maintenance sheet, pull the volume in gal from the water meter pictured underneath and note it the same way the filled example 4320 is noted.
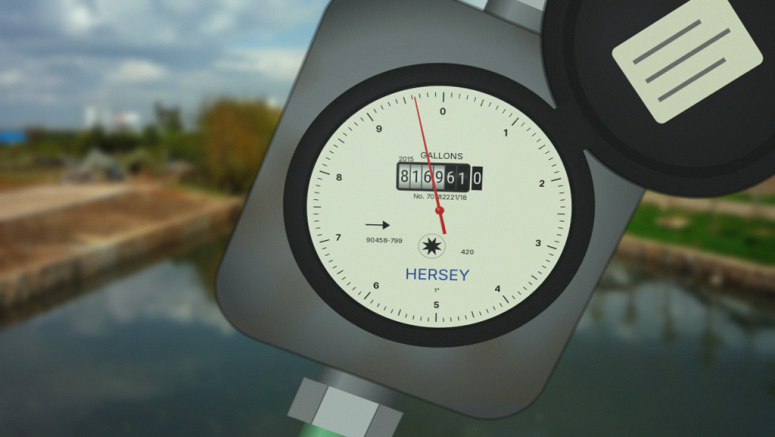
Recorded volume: 8169609.6
